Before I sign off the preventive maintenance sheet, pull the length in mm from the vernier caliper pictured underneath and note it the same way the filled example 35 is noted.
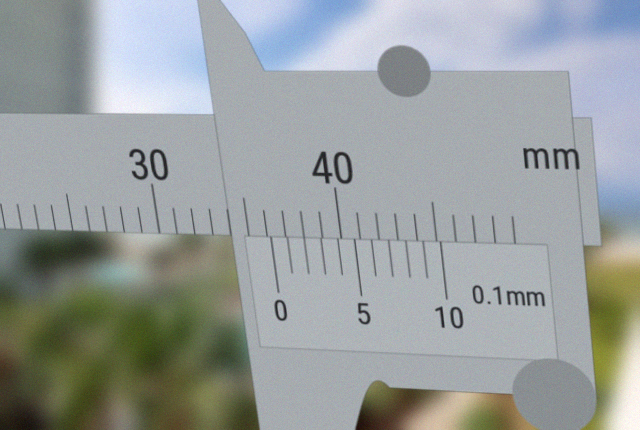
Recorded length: 36.2
